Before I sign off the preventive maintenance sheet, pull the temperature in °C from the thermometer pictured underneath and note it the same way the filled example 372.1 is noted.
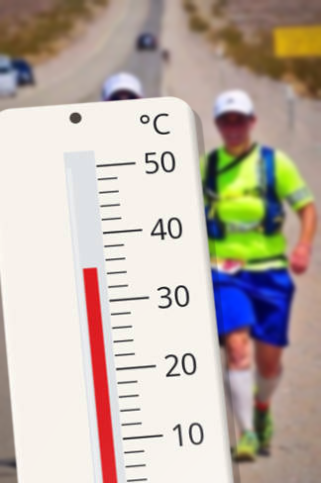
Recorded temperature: 35
